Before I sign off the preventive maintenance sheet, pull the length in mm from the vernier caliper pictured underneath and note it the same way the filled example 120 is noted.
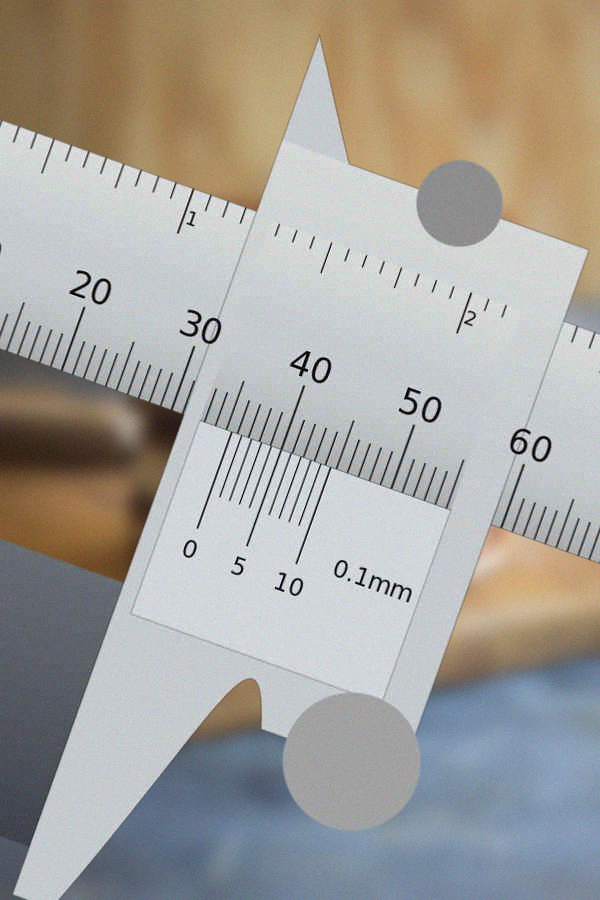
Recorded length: 35.5
